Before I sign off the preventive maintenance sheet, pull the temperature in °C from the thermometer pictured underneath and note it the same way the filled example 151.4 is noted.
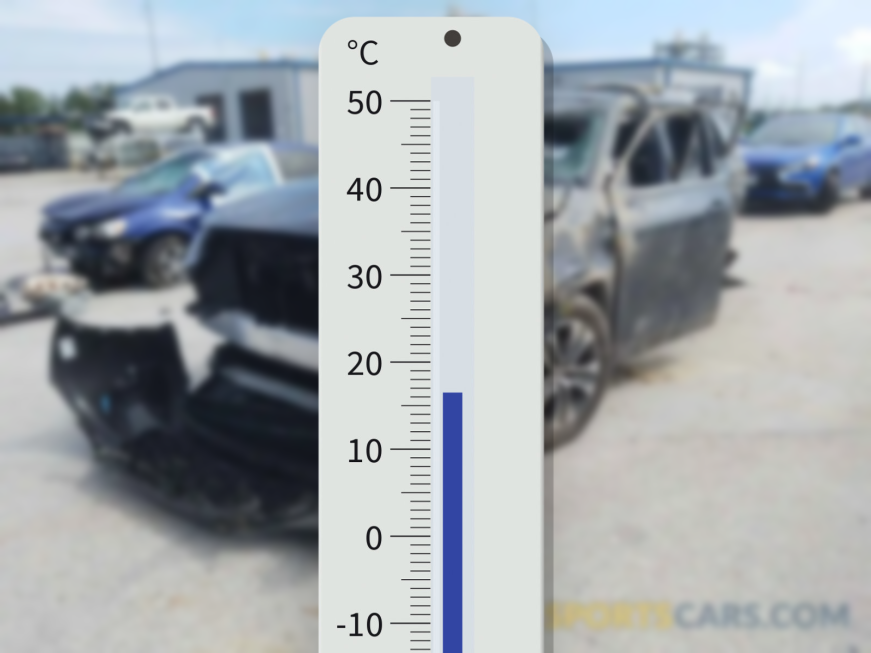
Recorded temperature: 16.5
